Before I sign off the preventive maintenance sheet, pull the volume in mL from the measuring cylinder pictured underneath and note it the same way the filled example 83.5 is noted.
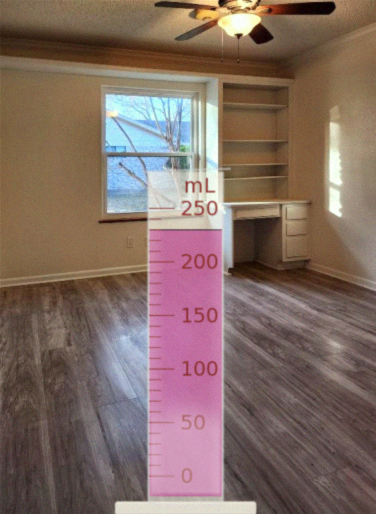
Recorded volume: 230
